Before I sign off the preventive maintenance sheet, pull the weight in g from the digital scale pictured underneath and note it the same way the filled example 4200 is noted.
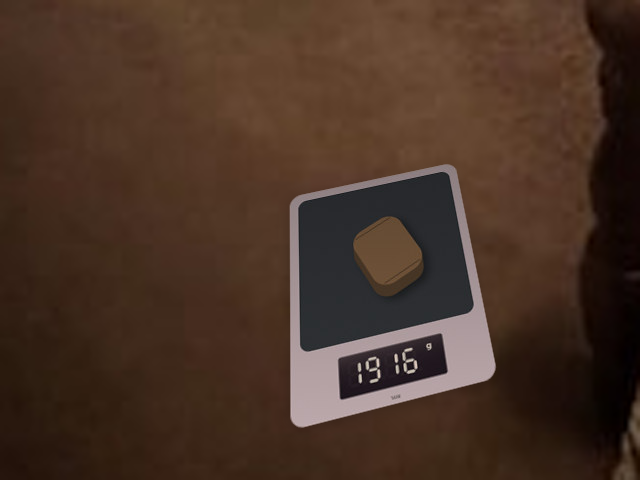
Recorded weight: 1916
